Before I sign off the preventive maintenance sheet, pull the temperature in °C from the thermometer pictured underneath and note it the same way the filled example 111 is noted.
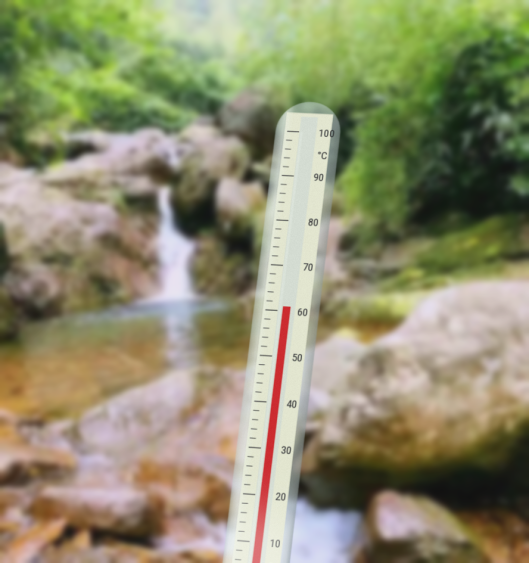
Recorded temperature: 61
